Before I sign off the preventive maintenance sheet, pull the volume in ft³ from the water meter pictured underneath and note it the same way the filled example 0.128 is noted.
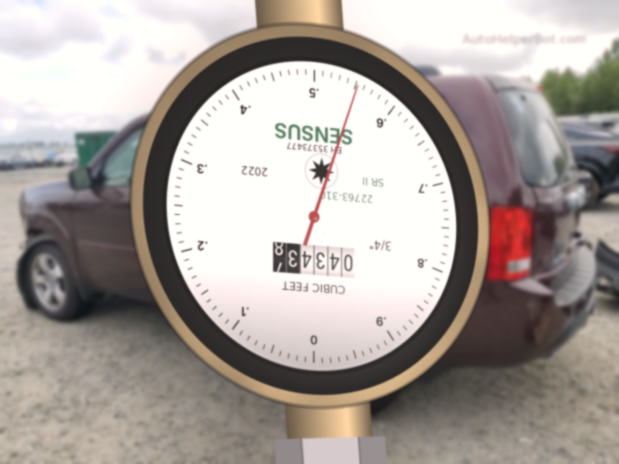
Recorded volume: 43437.55
